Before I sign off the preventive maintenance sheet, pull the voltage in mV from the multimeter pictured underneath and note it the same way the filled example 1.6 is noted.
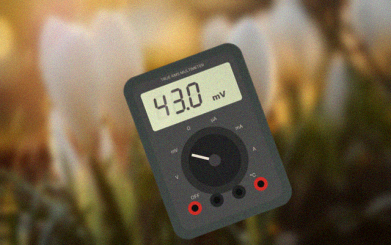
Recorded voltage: 43.0
